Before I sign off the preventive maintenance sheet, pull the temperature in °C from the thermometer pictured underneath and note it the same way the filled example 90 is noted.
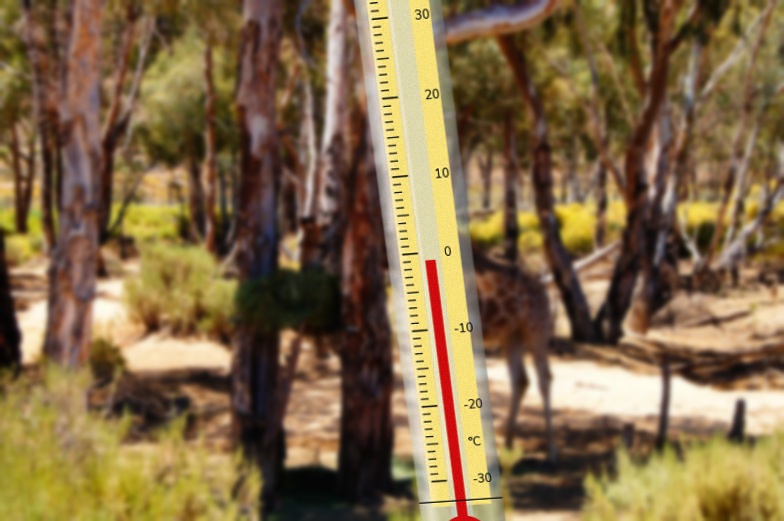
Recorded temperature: -1
